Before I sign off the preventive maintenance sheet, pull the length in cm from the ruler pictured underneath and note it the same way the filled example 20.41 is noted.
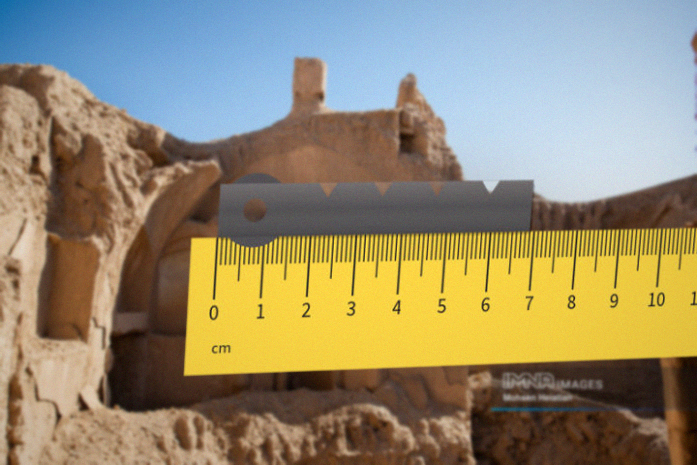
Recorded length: 6.9
